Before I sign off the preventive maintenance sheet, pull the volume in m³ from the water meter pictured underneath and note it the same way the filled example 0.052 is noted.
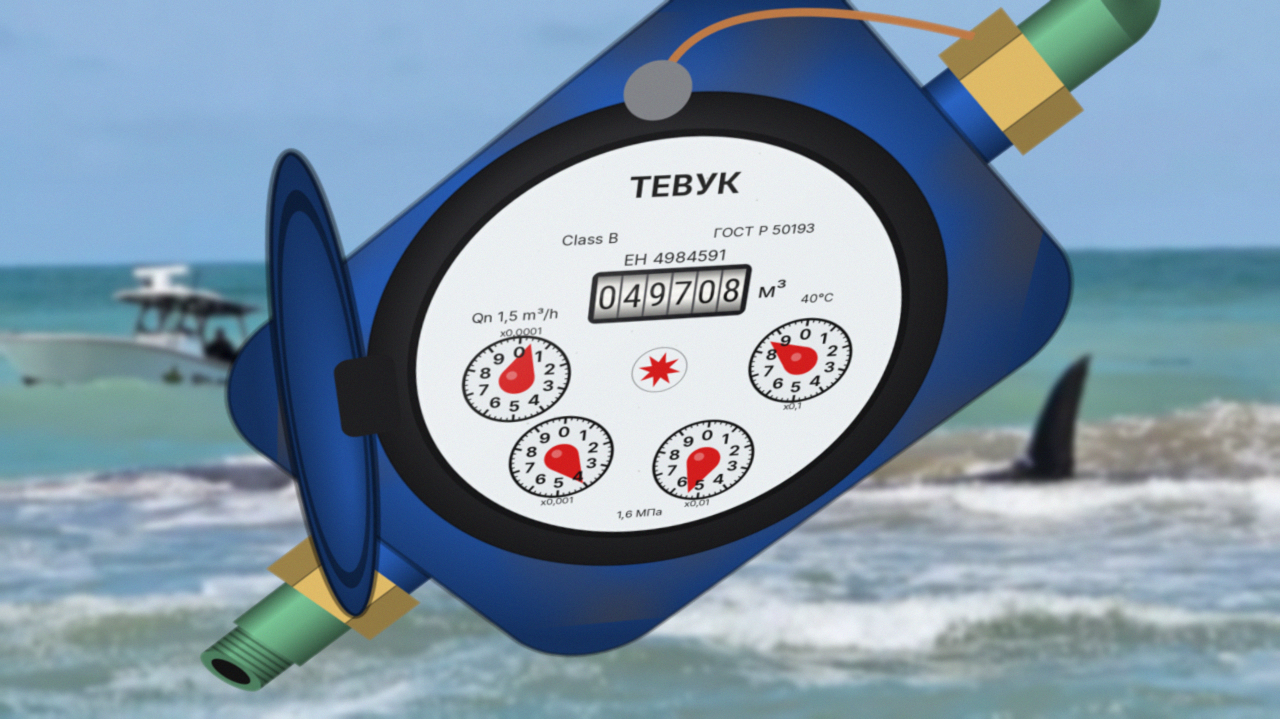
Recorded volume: 49708.8540
